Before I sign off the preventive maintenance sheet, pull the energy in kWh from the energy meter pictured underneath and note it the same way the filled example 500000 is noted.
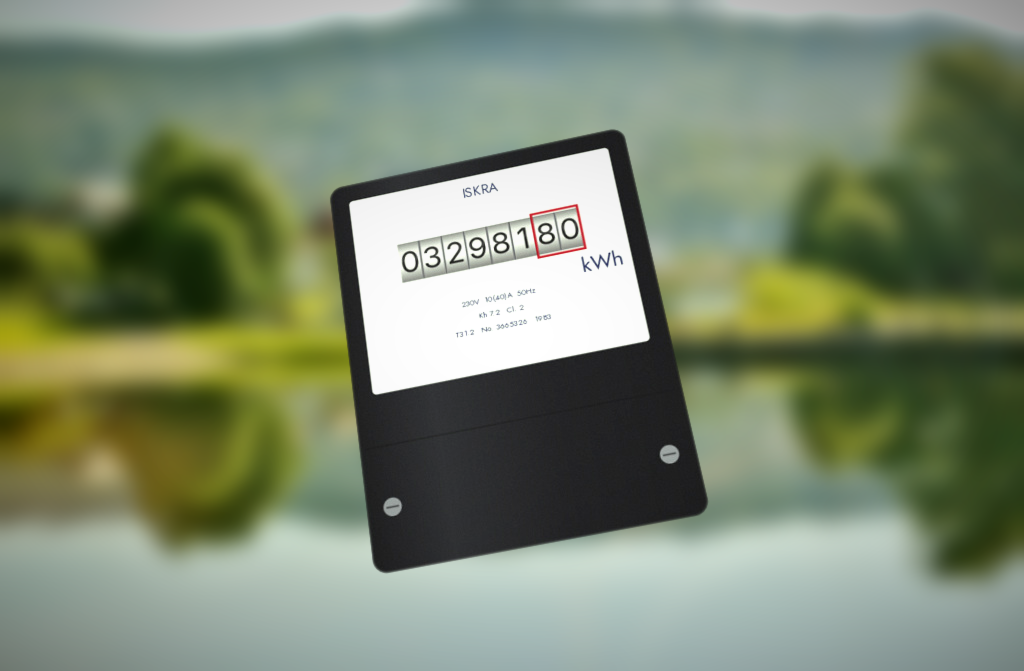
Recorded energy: 32981.80
